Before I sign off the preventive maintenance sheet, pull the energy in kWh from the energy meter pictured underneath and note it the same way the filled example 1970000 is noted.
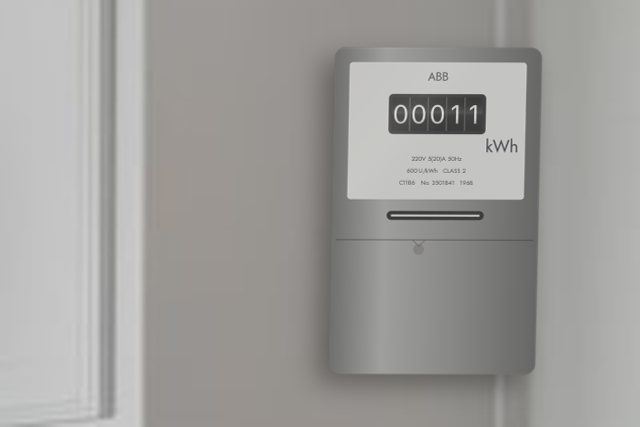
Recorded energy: 11
